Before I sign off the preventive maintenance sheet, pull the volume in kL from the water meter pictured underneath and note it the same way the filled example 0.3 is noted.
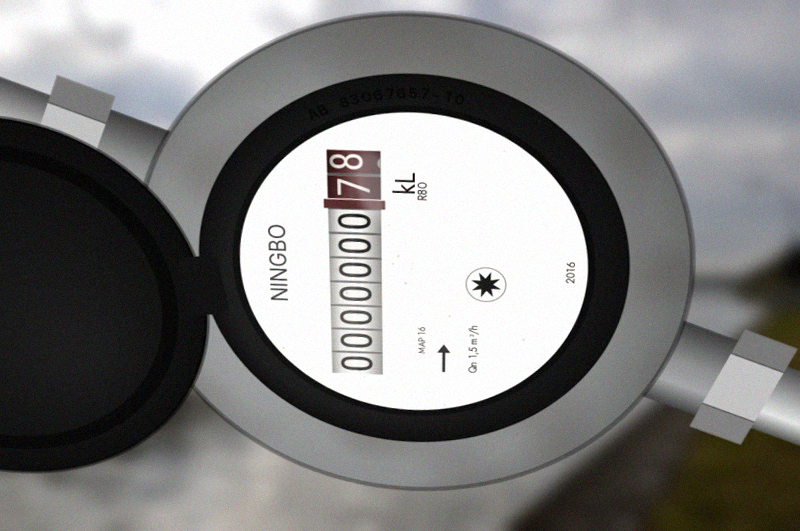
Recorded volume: 0.78
